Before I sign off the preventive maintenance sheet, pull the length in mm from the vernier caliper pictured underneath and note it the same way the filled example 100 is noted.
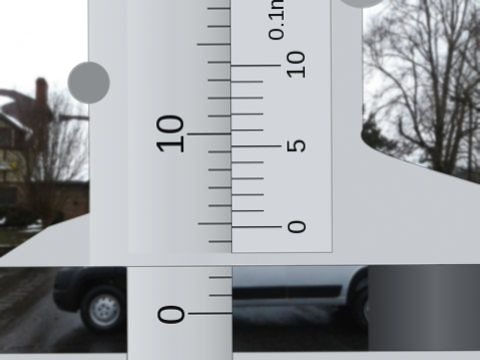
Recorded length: 4.8
